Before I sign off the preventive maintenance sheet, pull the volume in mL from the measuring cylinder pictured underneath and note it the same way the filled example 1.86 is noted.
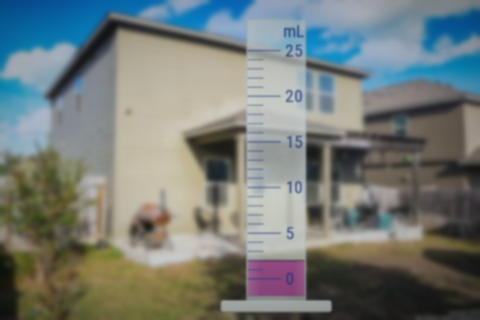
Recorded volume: 2
